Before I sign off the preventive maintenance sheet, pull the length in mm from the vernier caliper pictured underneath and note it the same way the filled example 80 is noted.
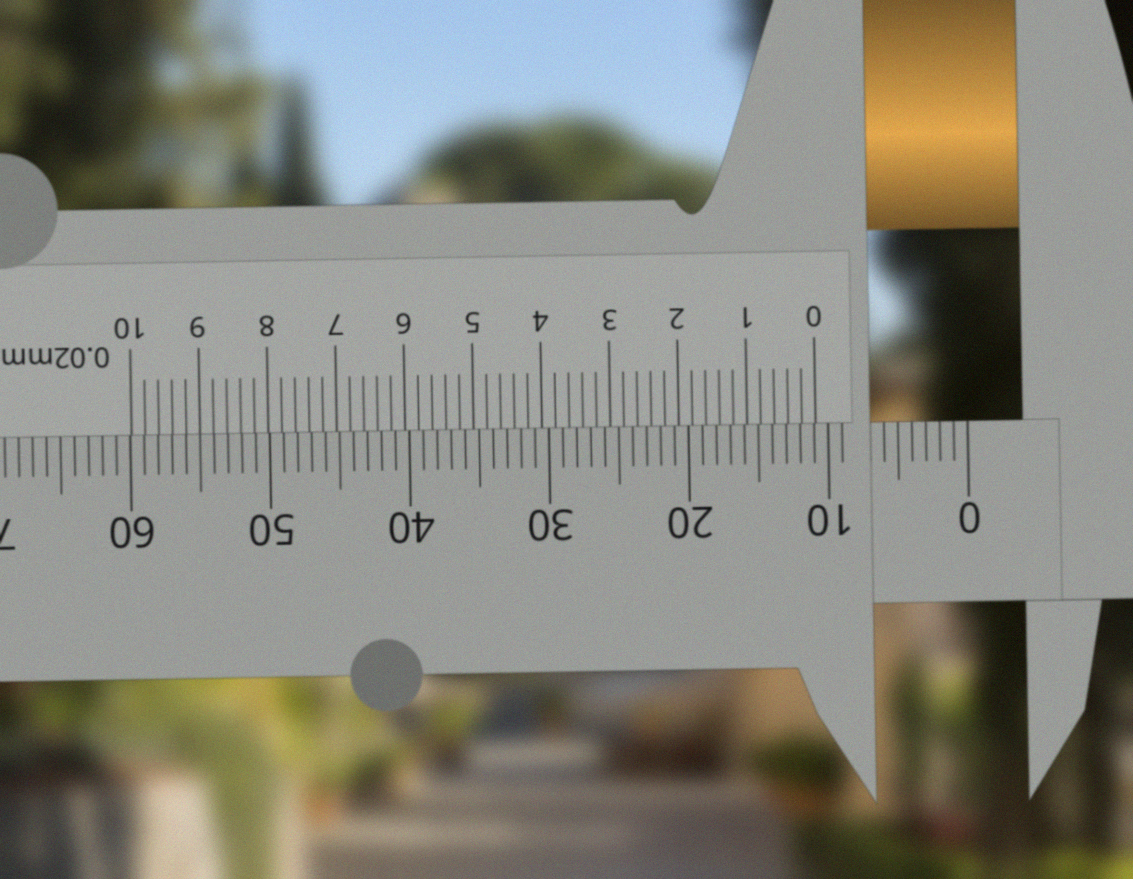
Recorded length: 10.9
